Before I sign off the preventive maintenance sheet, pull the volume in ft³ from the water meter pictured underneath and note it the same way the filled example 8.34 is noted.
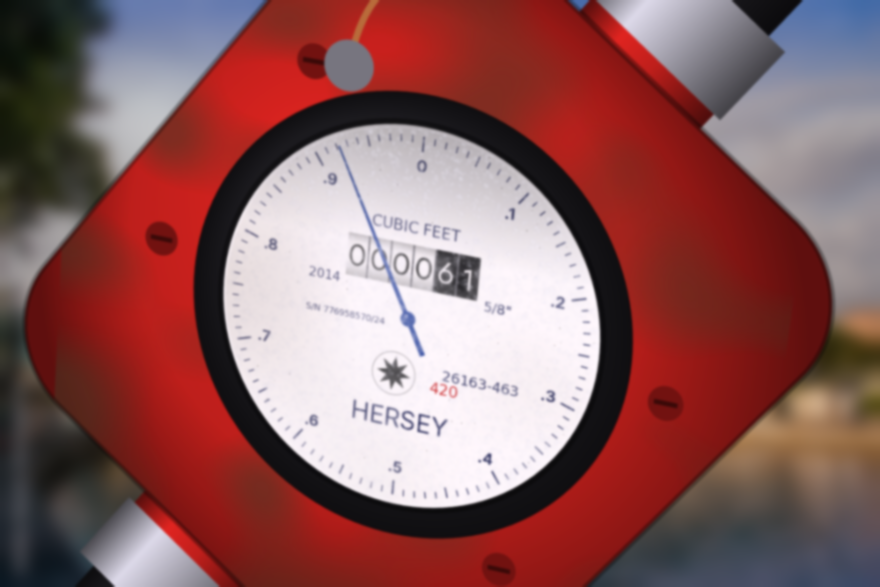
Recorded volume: 60.92
